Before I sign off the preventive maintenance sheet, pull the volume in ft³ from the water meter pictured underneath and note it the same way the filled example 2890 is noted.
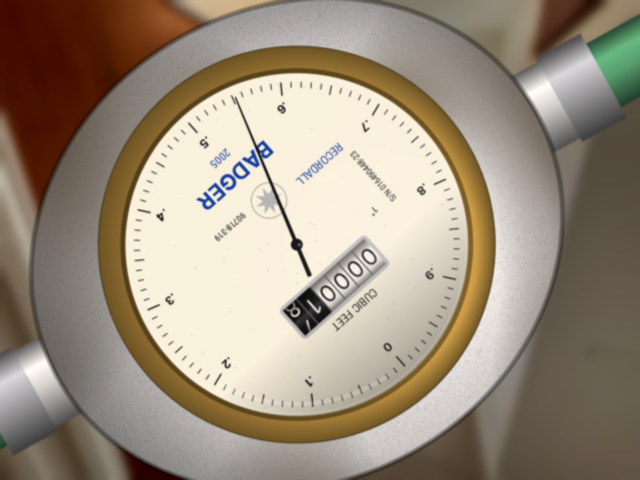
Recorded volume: 17.55
